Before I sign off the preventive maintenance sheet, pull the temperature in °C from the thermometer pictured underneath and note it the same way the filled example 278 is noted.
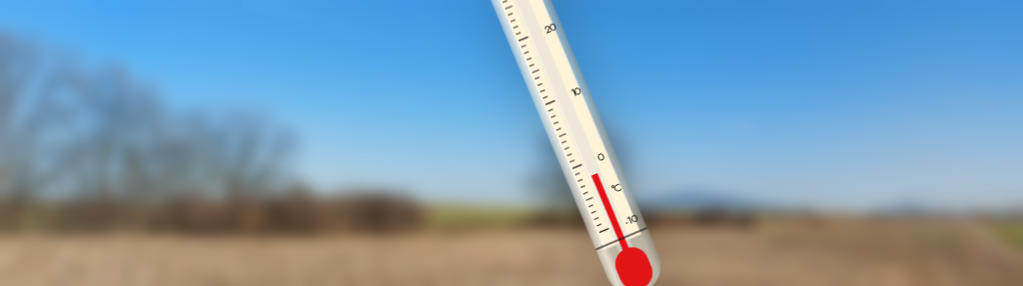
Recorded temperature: -2
